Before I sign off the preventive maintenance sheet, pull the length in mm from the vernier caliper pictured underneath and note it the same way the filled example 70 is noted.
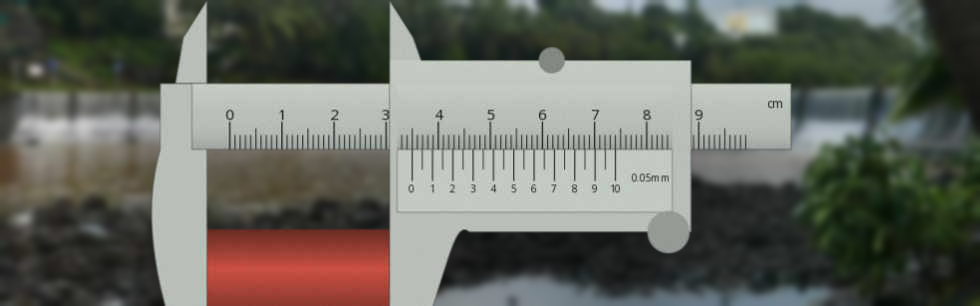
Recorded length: 35.0
